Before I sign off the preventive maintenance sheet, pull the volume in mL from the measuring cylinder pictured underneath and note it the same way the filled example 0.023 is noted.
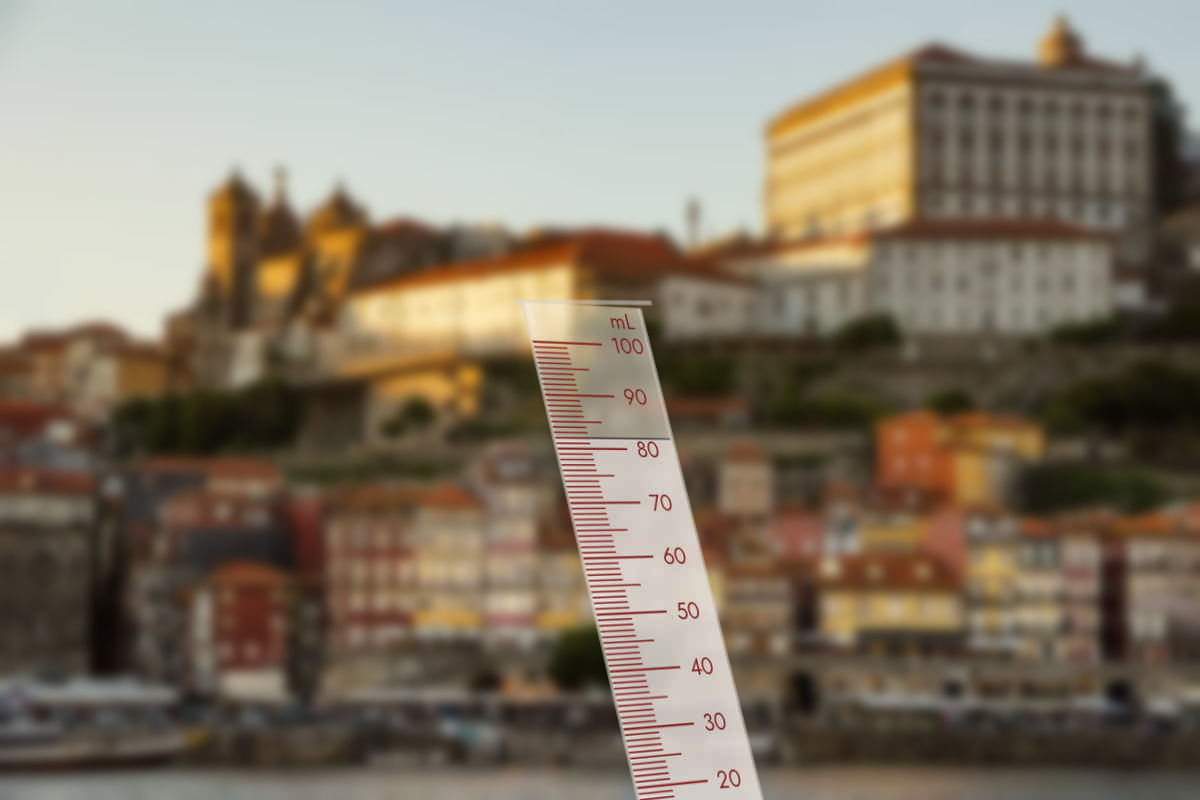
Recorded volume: 82
